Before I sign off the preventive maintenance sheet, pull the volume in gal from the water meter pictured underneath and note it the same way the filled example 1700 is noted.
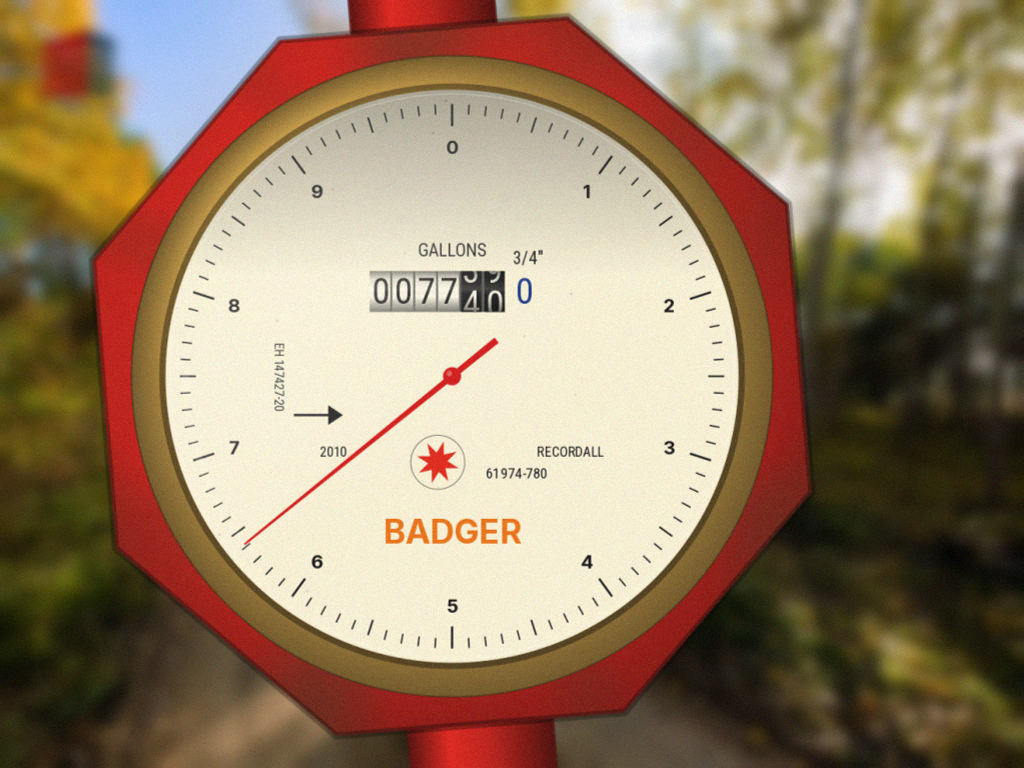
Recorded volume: 77396.4
